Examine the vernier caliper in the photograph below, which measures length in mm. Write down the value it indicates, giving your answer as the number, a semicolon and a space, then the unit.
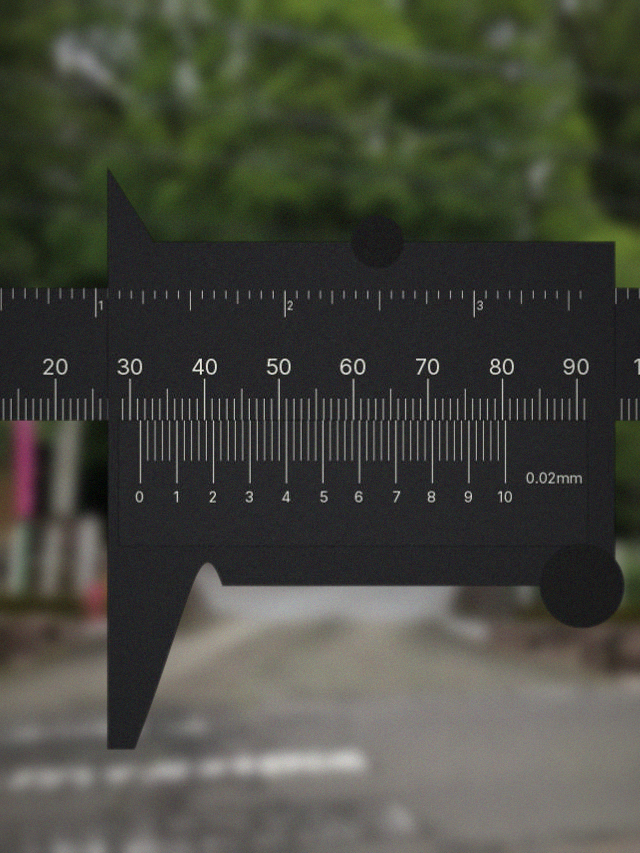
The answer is 31.4; mm
